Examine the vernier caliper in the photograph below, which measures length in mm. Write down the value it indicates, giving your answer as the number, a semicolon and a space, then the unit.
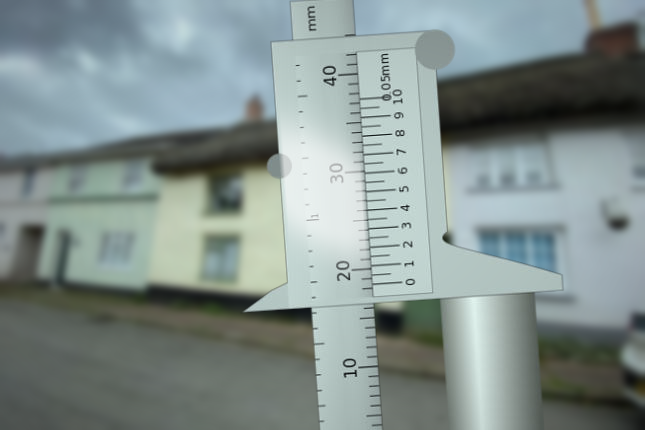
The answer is 18.4; mm
